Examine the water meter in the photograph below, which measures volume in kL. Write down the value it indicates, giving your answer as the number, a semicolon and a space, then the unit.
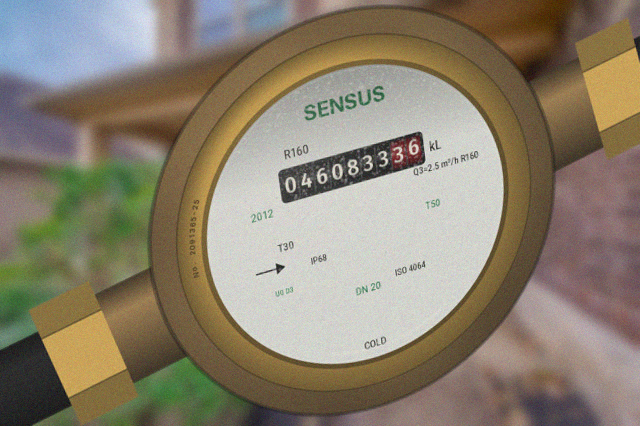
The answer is 460833.36; kL
